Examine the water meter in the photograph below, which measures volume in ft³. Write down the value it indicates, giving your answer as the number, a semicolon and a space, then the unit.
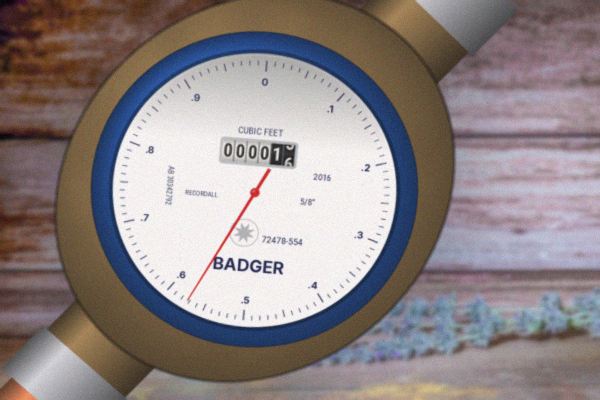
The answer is 15.57; ft³
